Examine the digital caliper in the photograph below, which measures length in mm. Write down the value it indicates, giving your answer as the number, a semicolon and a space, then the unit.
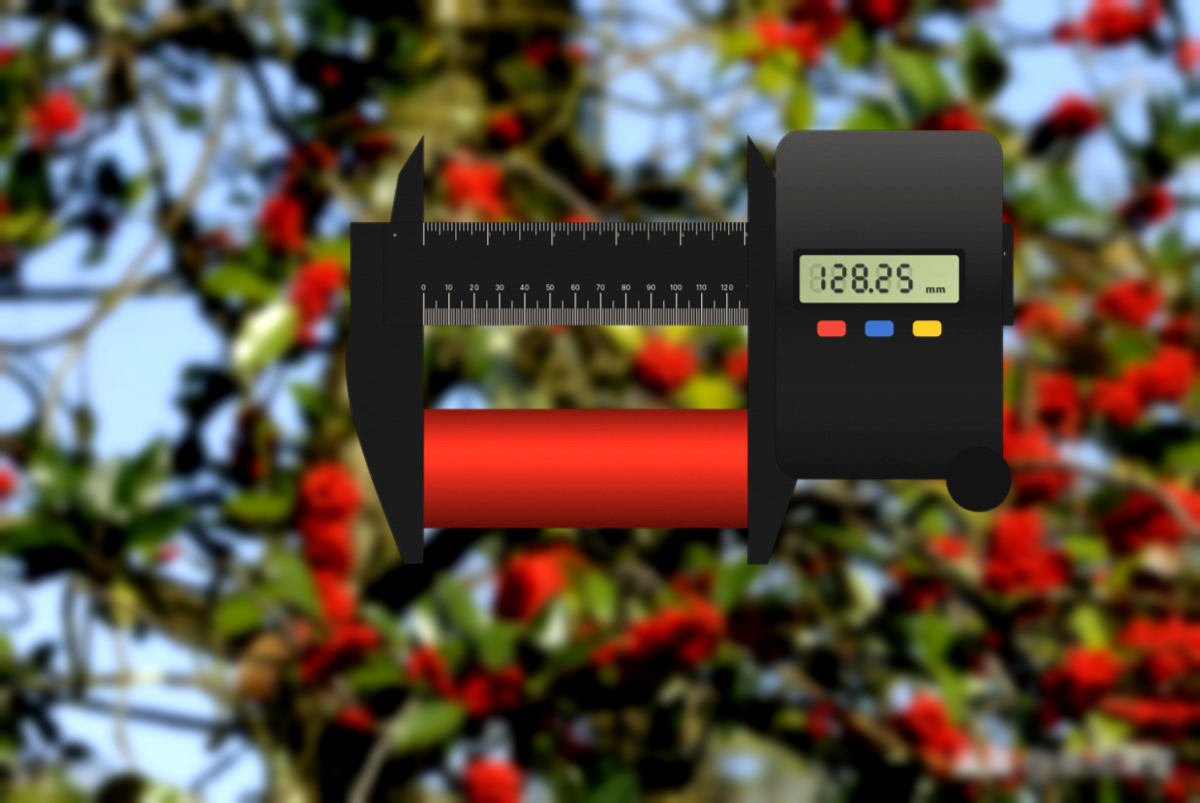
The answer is 128.25; mm
